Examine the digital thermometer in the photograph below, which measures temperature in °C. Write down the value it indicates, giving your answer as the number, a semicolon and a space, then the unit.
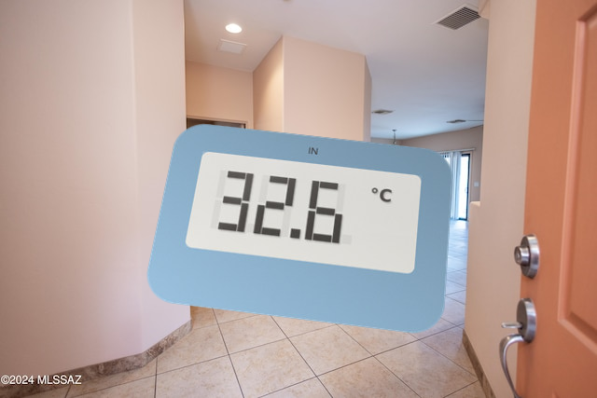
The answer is 32.6; °C
